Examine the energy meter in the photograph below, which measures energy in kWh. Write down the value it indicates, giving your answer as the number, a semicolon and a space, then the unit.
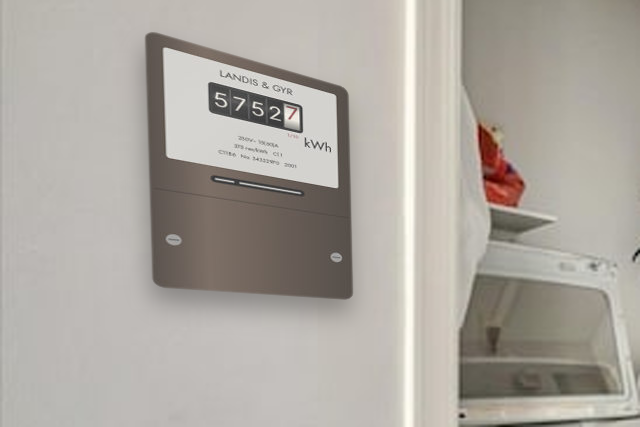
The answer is 5752.7; kWh
